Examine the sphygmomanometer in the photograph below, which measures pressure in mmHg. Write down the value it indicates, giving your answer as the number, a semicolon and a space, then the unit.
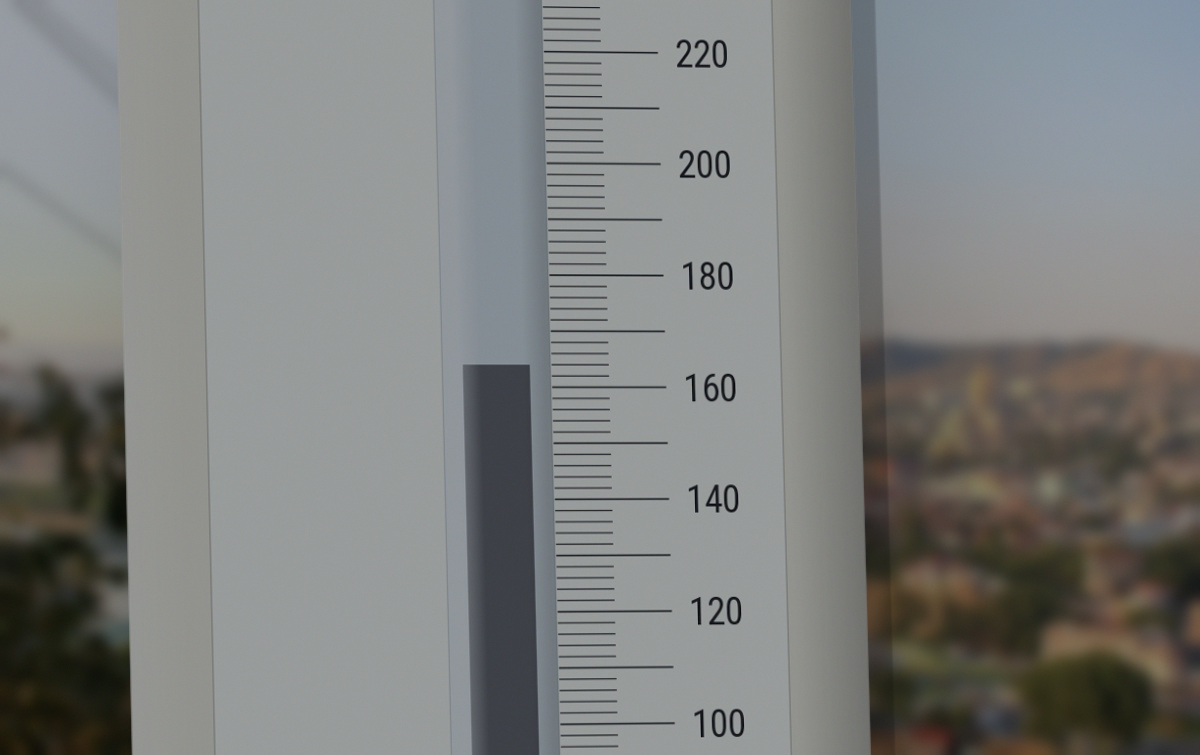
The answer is 164; mmHg
